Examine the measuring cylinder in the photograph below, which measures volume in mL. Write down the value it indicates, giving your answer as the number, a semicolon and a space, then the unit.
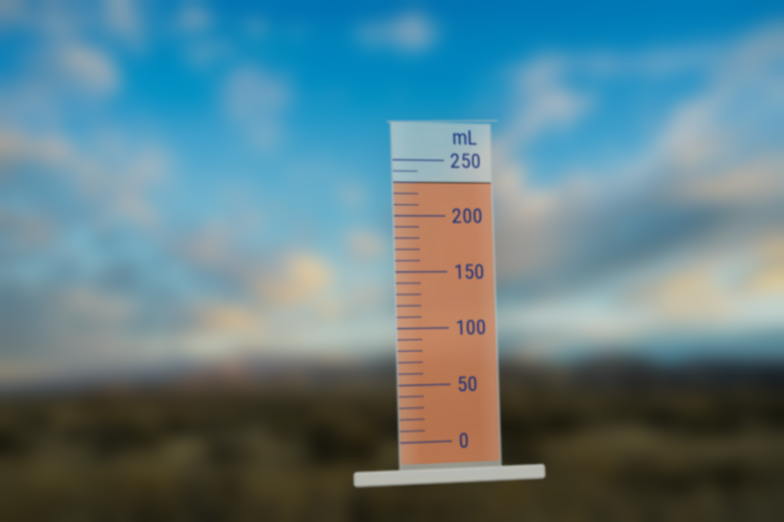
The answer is 230; mL
